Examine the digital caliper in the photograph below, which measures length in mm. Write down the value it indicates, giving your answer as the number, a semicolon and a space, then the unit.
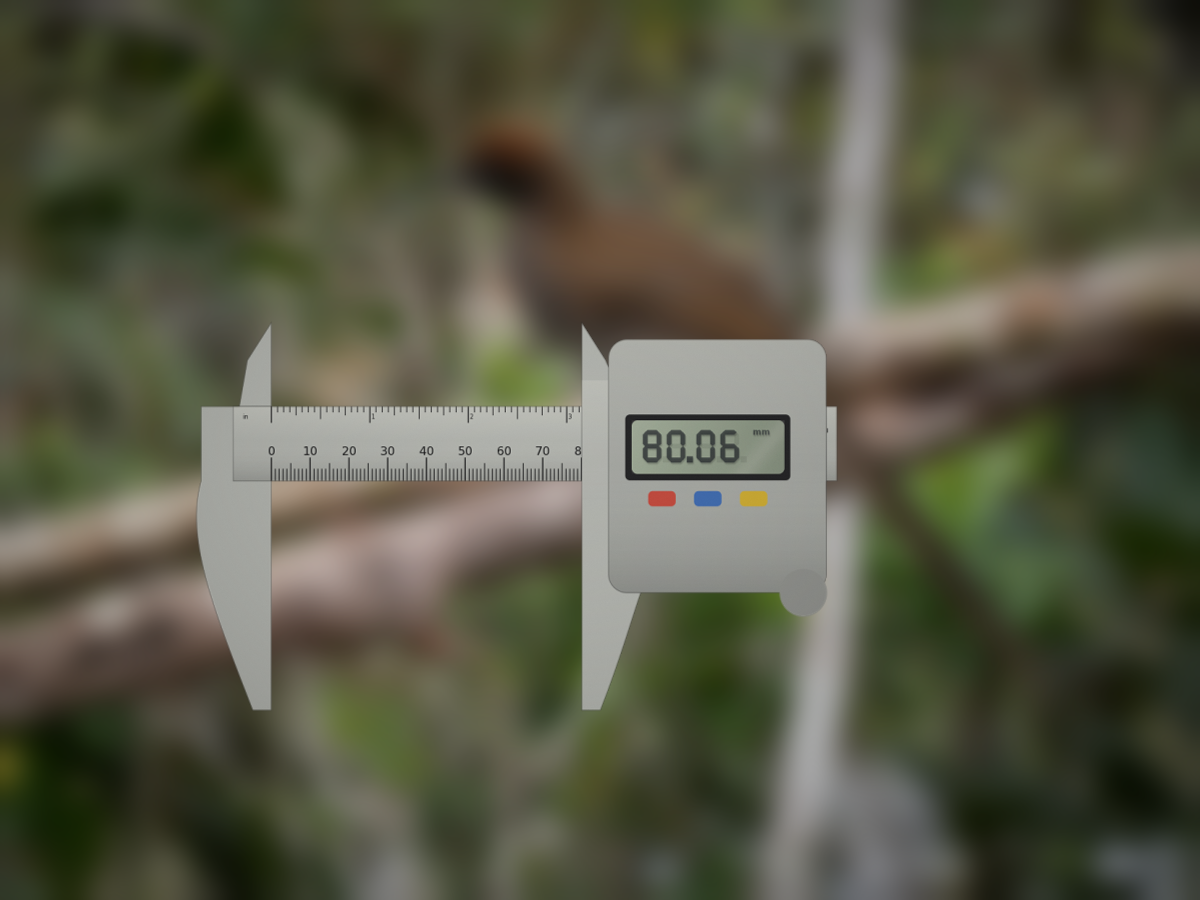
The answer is 80.06; mm
